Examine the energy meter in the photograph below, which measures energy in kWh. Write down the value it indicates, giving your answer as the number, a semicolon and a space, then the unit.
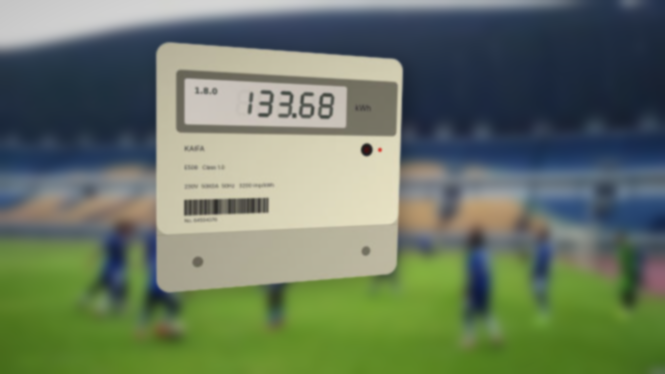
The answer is 133.68; kWh
